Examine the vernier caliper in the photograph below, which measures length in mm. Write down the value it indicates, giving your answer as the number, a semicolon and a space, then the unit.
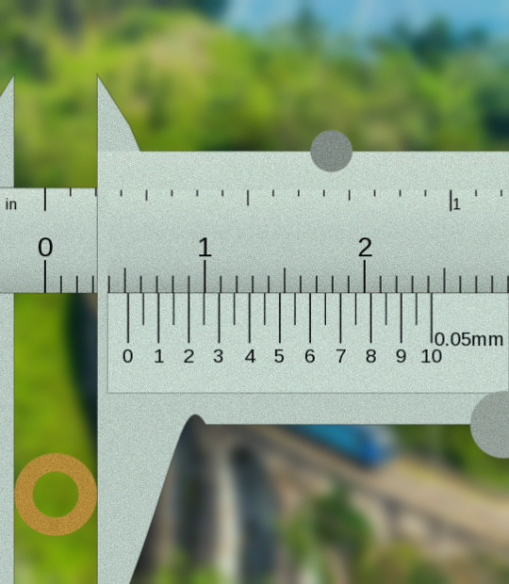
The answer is 5.2; mm
